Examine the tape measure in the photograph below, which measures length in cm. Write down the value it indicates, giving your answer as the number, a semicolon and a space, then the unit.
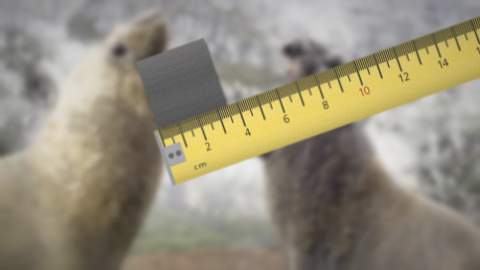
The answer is 3.5; cm
